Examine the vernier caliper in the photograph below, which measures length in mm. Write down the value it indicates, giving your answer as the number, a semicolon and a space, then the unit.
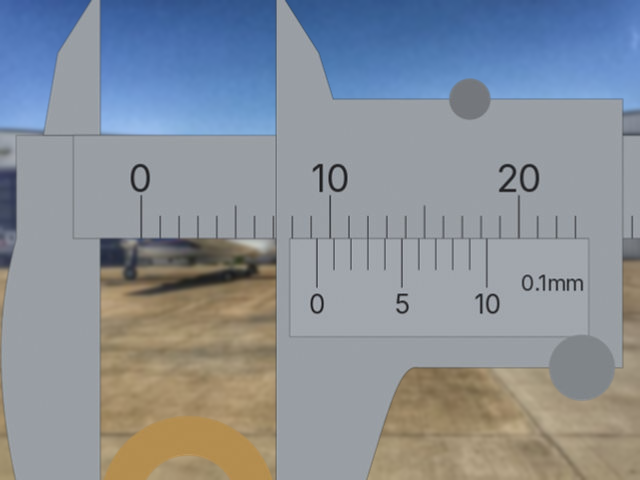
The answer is 9.3; mm
